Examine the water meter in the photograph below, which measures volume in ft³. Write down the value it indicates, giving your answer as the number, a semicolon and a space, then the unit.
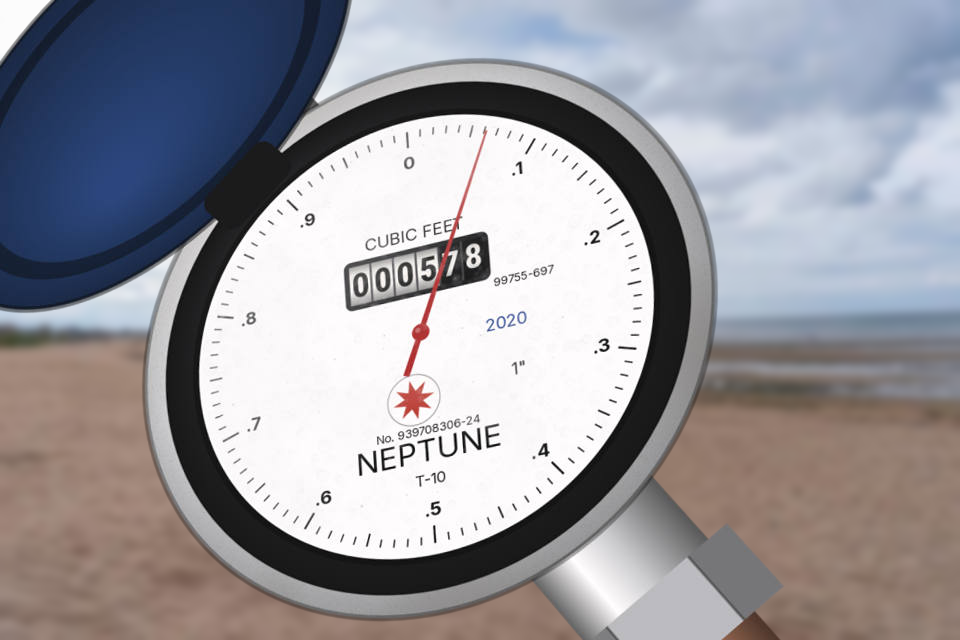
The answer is 578.06; ft³
